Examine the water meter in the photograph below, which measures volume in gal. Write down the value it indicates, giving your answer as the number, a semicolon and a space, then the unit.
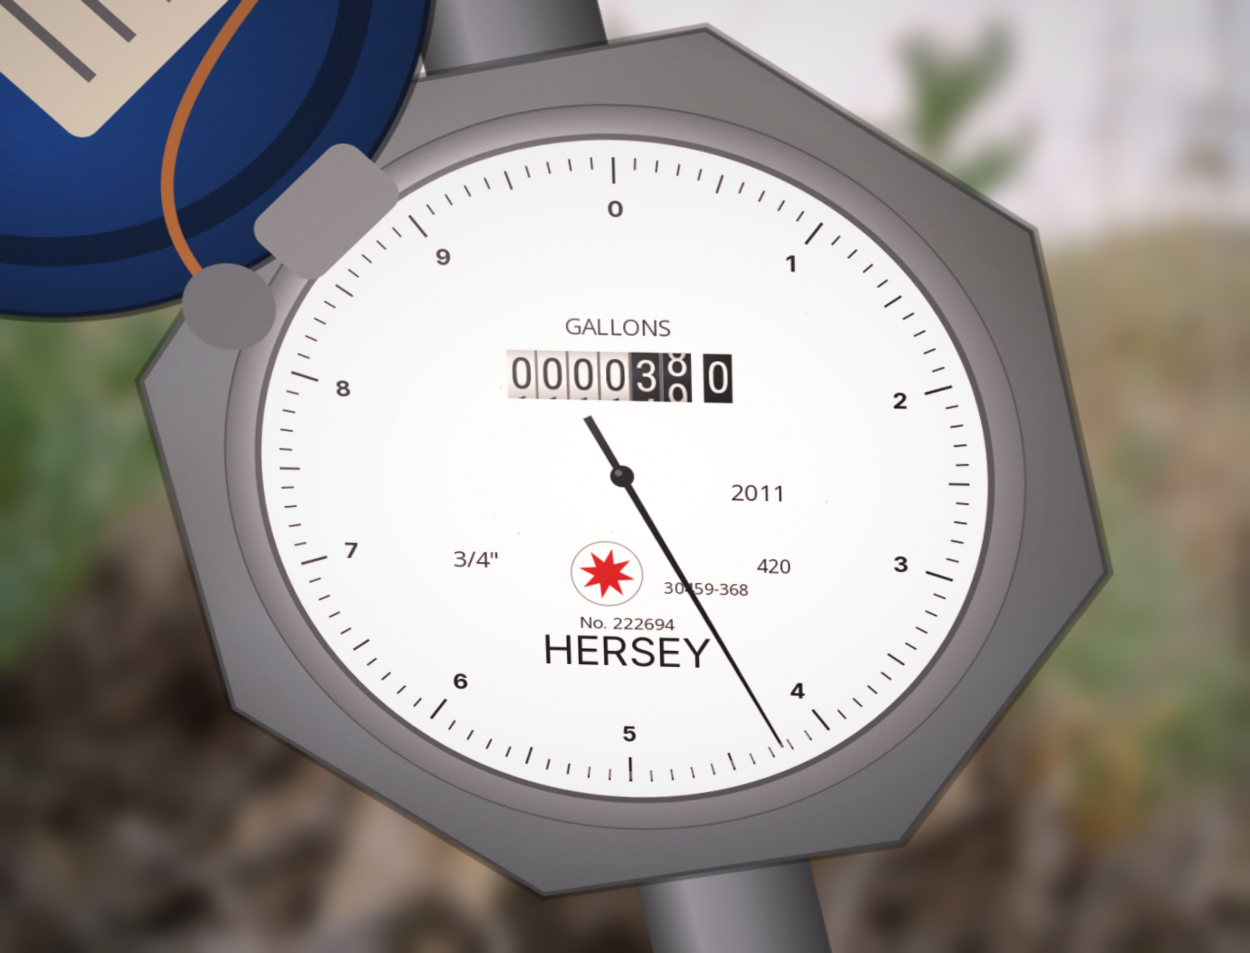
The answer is 384.2; gal
